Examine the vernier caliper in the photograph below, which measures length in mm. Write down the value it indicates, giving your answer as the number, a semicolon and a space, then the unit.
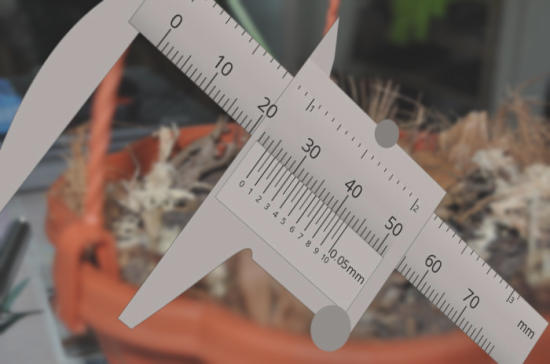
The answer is 24.0; mm
